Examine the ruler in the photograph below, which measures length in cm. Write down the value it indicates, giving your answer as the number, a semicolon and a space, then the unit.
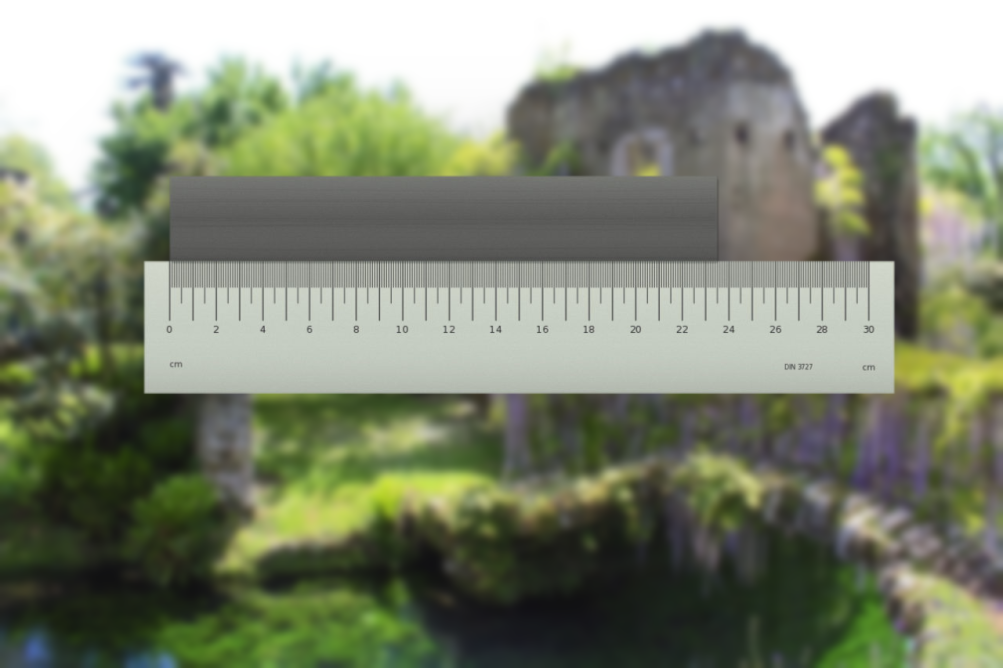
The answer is 23.5; cm
